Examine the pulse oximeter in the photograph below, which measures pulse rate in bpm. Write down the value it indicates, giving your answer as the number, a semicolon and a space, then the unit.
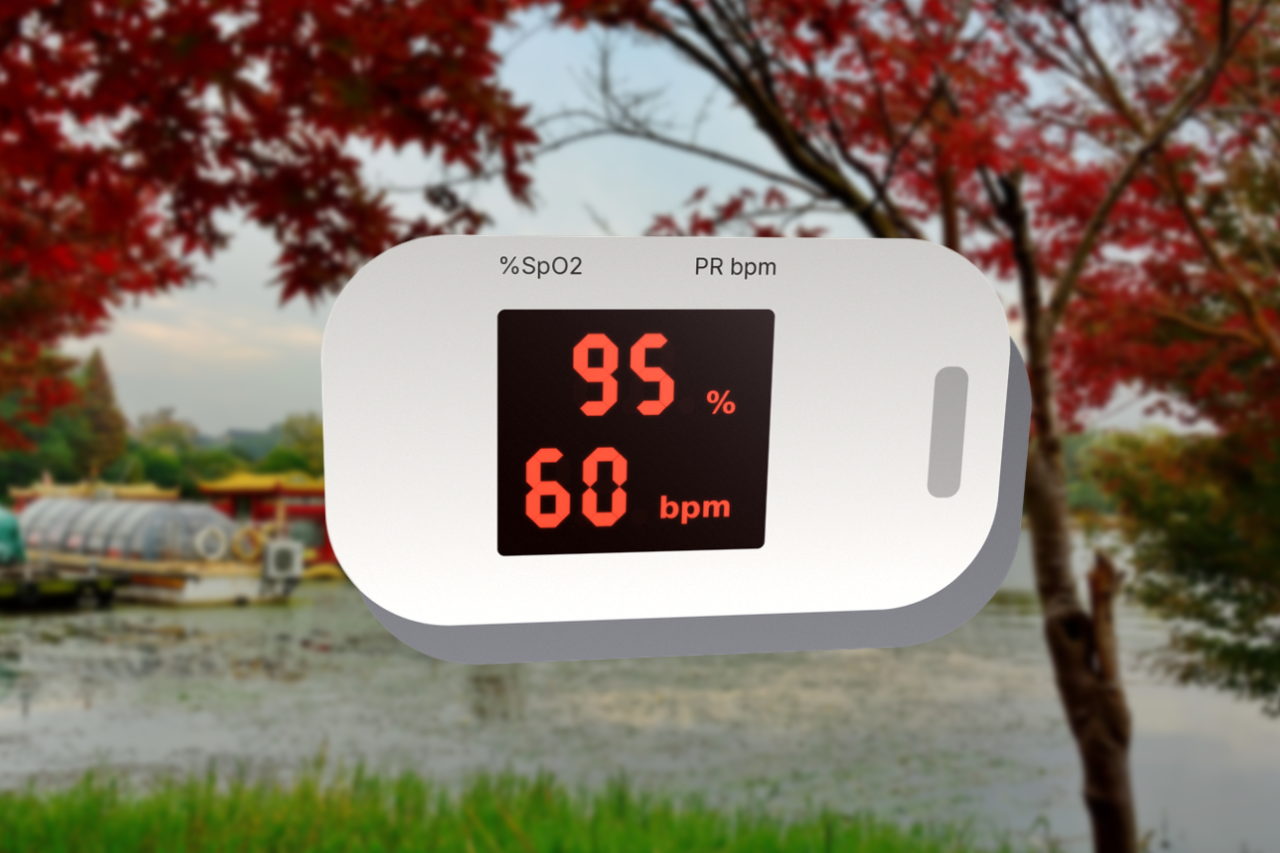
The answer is 60; bpm
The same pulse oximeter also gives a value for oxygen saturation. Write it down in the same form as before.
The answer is 95; %
